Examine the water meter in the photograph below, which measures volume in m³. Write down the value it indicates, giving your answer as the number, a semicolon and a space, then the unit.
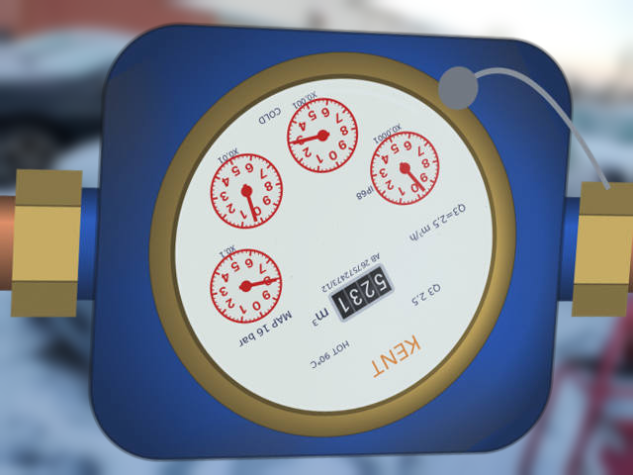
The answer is 5231.8029; m³
